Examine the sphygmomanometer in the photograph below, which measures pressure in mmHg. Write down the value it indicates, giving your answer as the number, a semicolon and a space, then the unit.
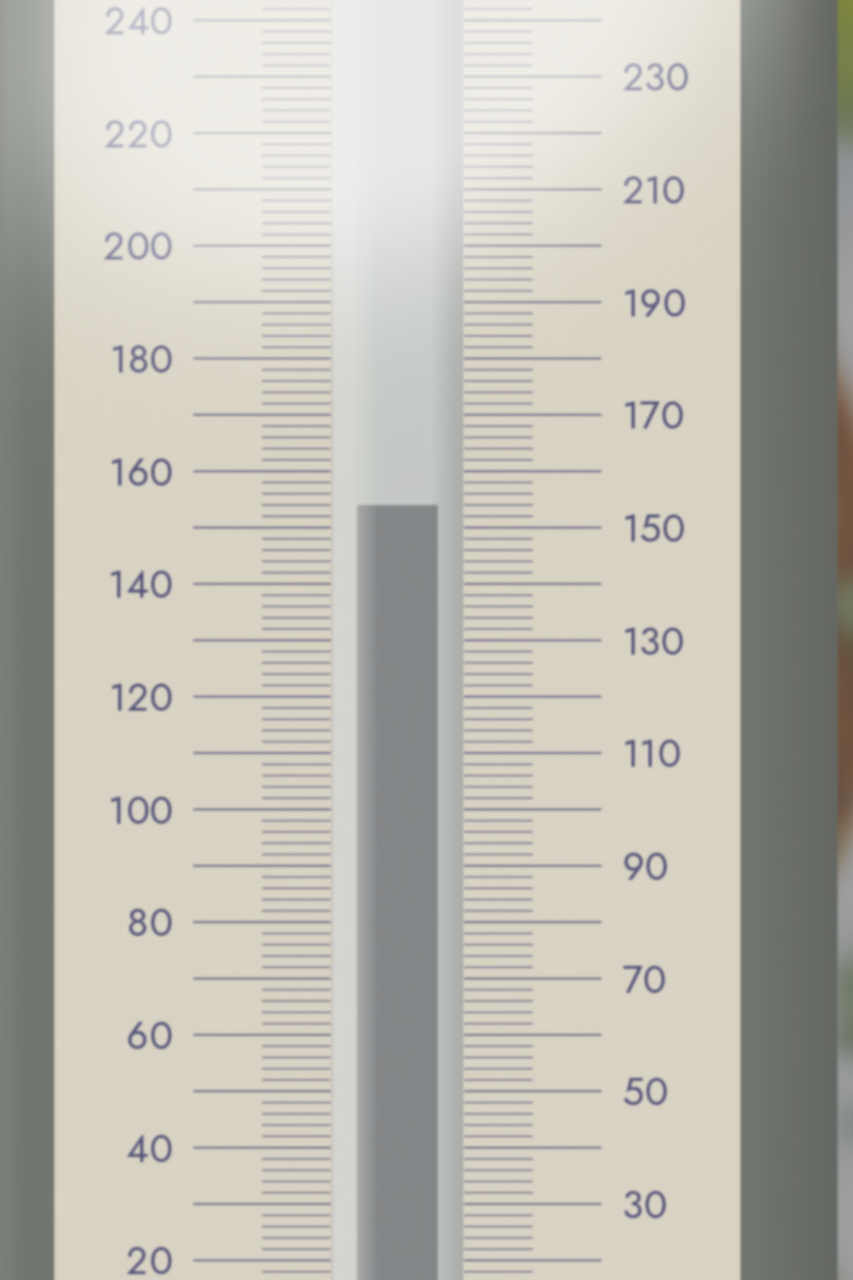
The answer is 154; mmHg
